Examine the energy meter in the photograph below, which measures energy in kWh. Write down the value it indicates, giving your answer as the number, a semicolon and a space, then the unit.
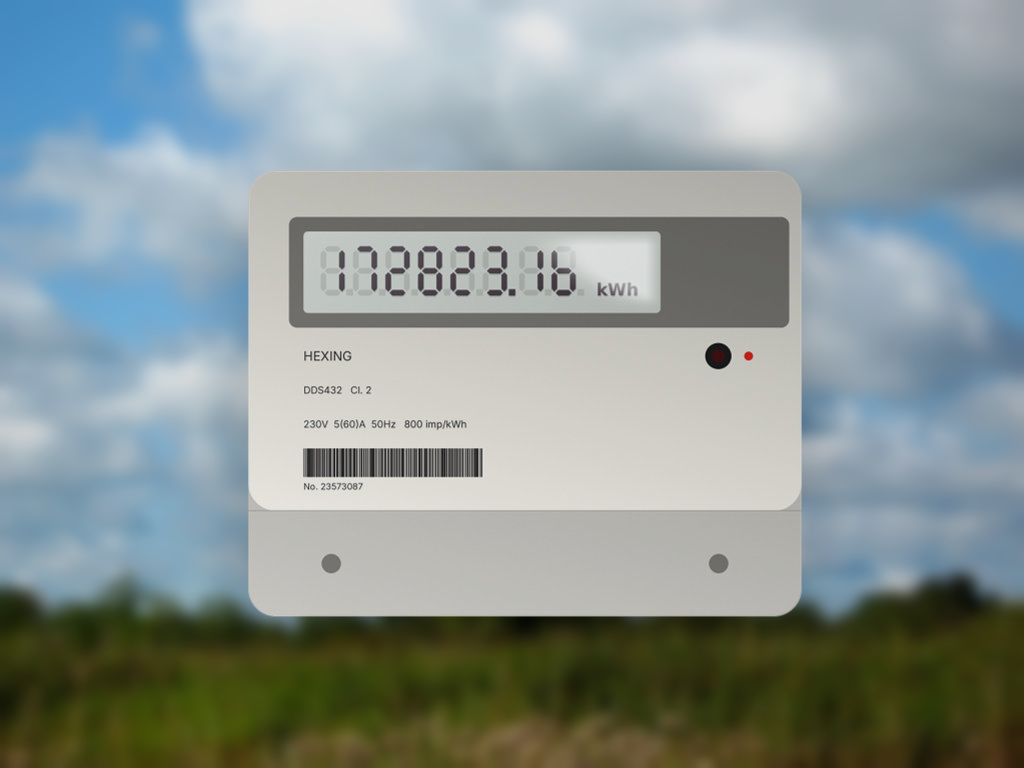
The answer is 172823.16; kWh
